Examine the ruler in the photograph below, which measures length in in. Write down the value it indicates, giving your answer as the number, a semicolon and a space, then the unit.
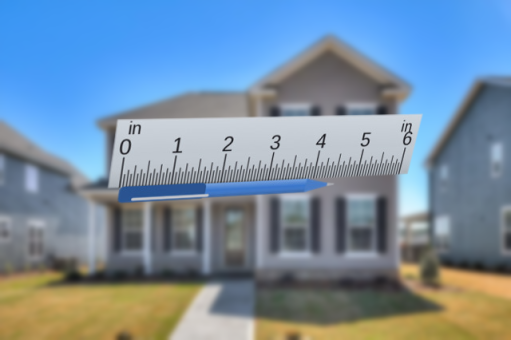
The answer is 4.5; in
